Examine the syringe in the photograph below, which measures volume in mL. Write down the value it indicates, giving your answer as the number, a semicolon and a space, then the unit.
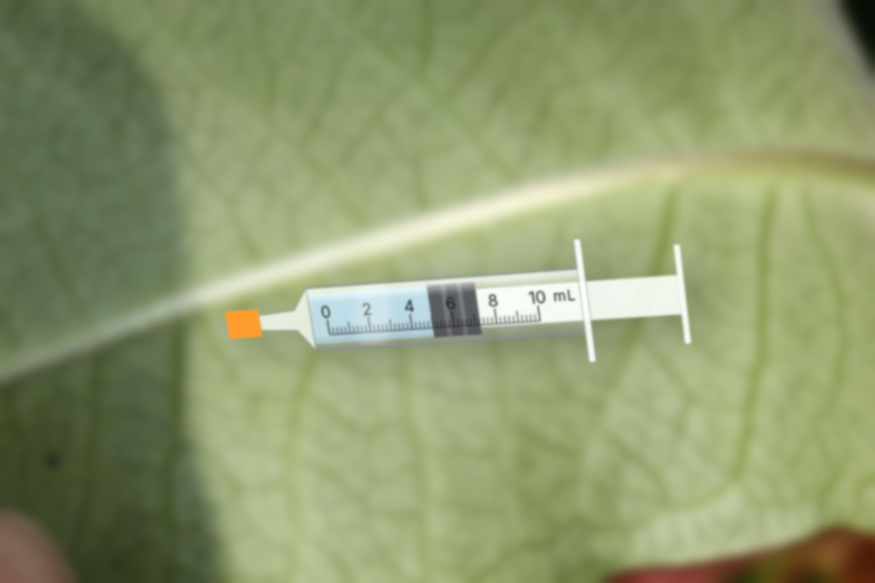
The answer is 5; mL
